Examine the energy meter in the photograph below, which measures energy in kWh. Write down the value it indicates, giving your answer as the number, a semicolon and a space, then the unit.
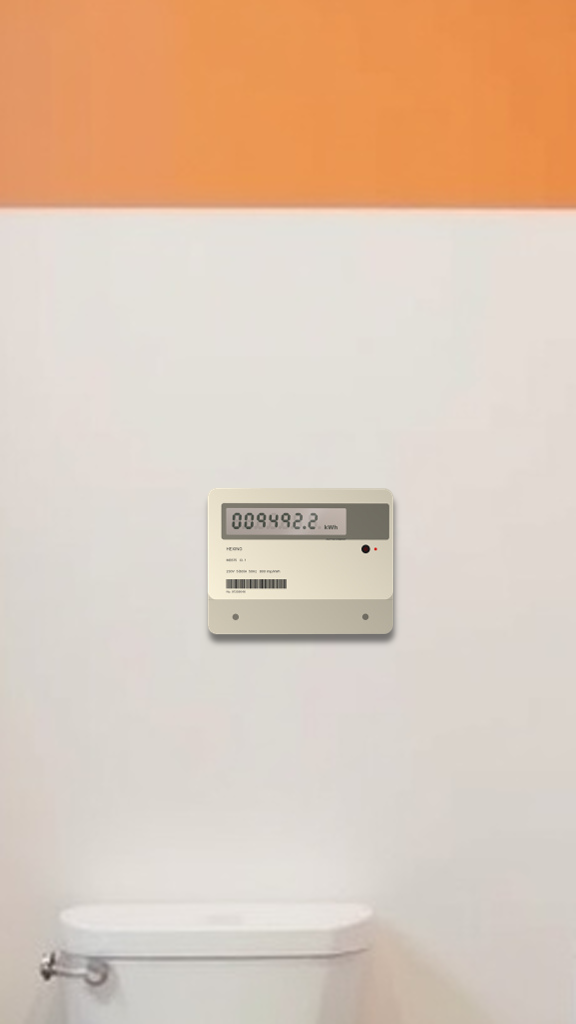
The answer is 9492.2; kWh
